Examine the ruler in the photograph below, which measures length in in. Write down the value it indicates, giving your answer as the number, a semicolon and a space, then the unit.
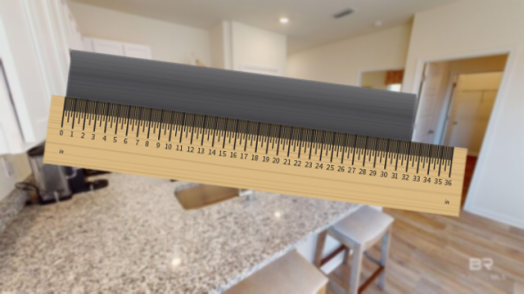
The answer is 32; in
